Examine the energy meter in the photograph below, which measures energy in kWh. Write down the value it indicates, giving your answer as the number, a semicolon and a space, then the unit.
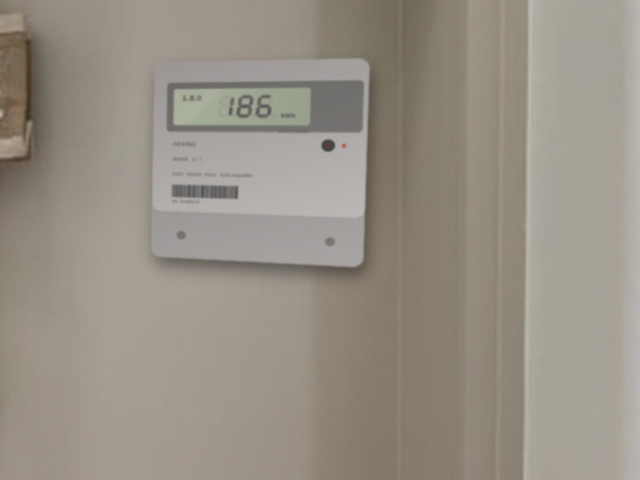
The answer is 186; kWh
